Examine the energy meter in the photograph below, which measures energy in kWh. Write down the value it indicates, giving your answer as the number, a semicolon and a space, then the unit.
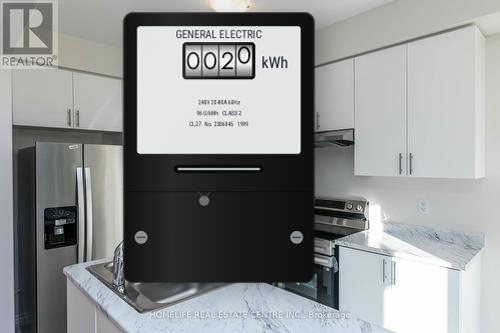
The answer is 20; kWh
